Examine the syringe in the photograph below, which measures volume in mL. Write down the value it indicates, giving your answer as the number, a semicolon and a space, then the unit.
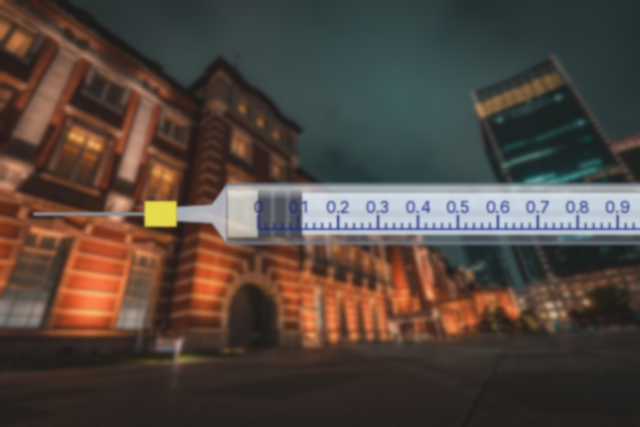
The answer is 0; mL
